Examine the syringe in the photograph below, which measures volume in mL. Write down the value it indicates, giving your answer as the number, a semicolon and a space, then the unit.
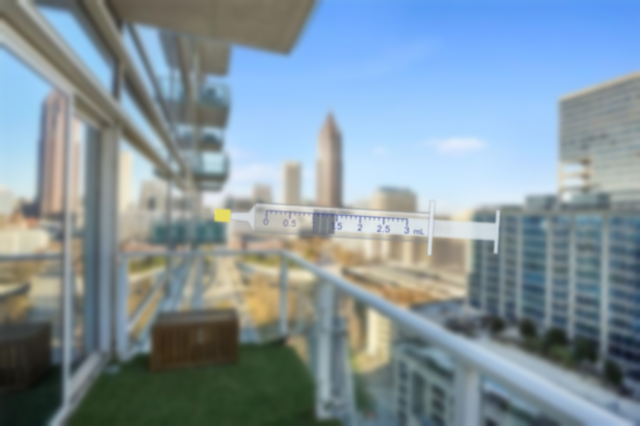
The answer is 1; mL
